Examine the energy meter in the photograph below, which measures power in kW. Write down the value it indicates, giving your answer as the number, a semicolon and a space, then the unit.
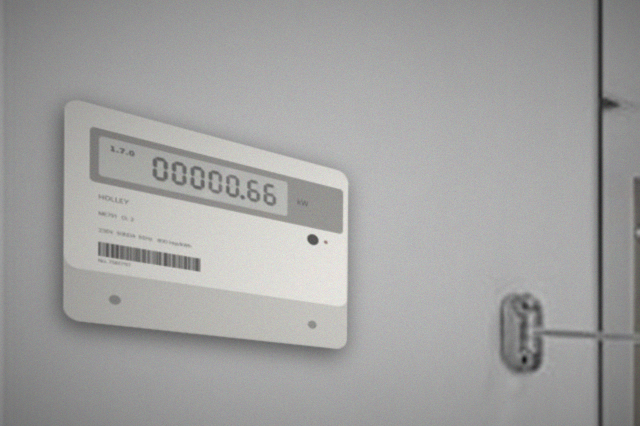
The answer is 0.66; kW
